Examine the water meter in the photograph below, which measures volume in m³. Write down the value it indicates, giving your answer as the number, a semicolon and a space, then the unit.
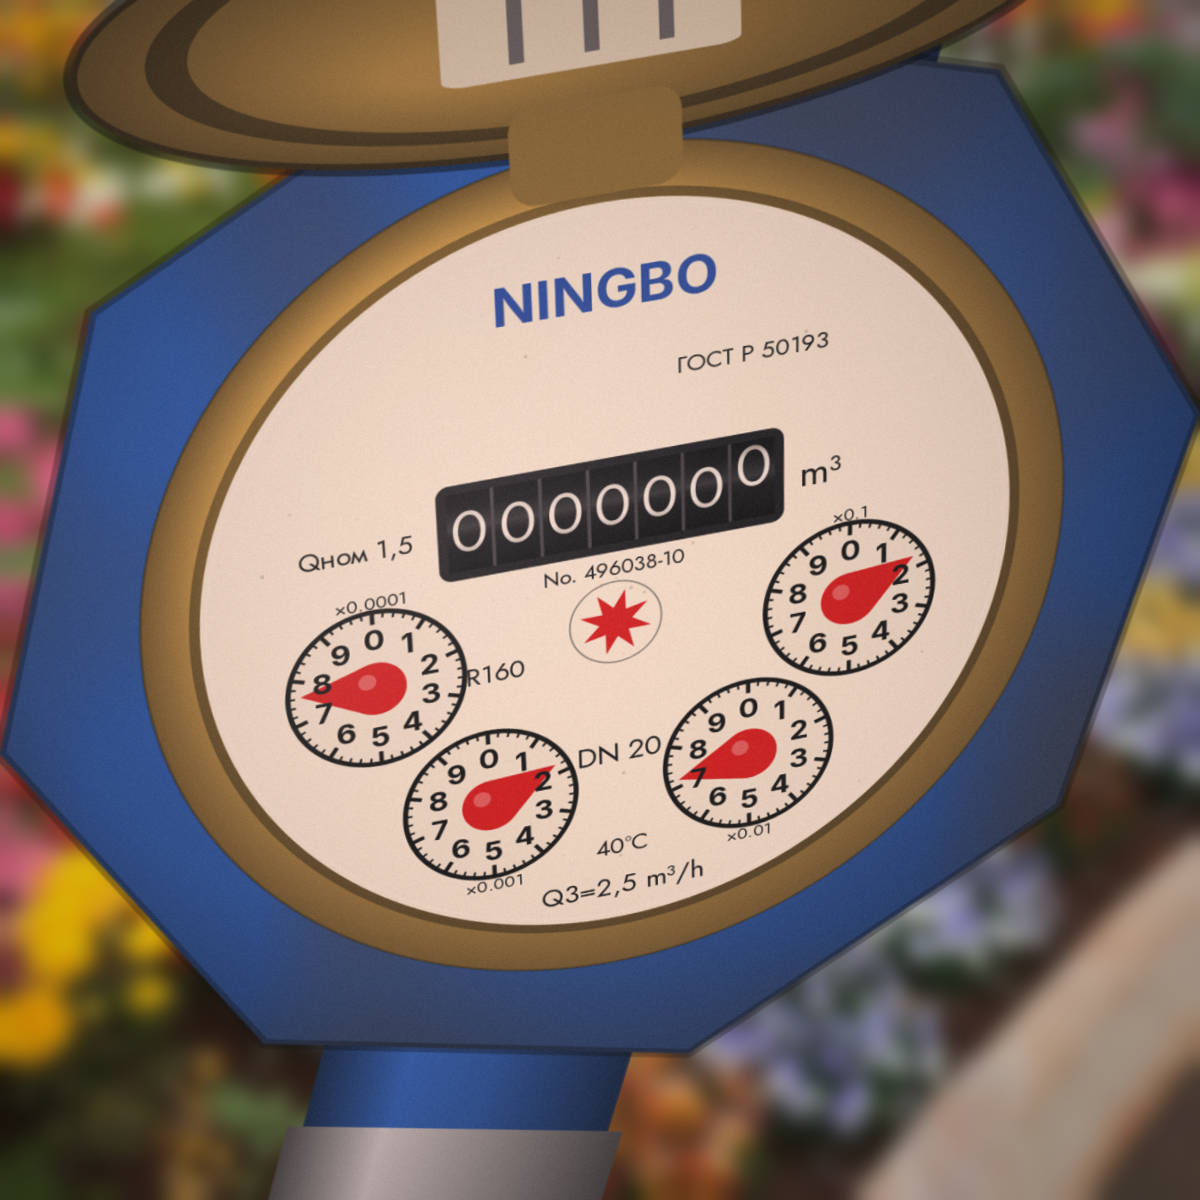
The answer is 0.1717; m³
